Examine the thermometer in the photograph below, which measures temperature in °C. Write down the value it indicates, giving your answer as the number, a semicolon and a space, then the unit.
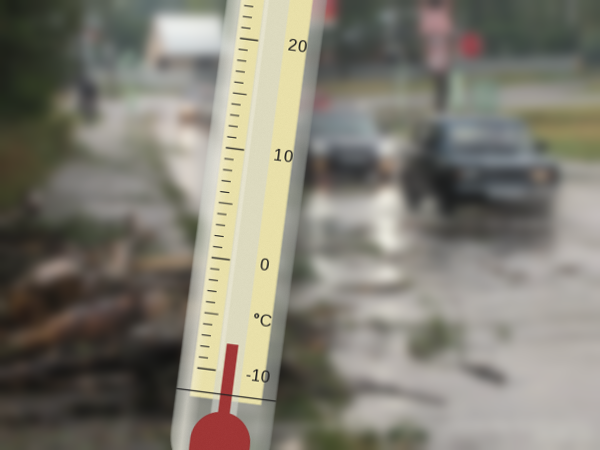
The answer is -7.5; °C
